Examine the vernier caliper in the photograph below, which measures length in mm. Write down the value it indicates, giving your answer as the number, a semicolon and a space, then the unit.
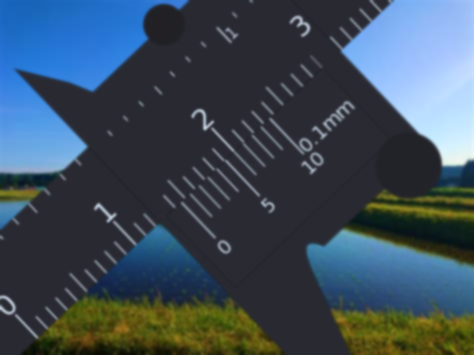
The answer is 14.6; mm
